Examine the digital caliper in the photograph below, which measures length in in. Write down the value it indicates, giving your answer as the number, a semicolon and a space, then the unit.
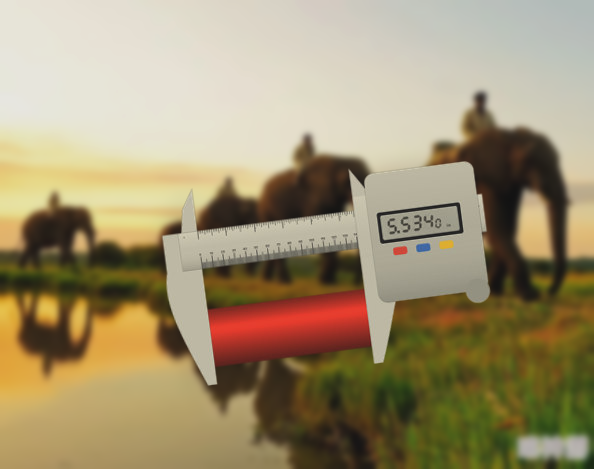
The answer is 5.5340; in
